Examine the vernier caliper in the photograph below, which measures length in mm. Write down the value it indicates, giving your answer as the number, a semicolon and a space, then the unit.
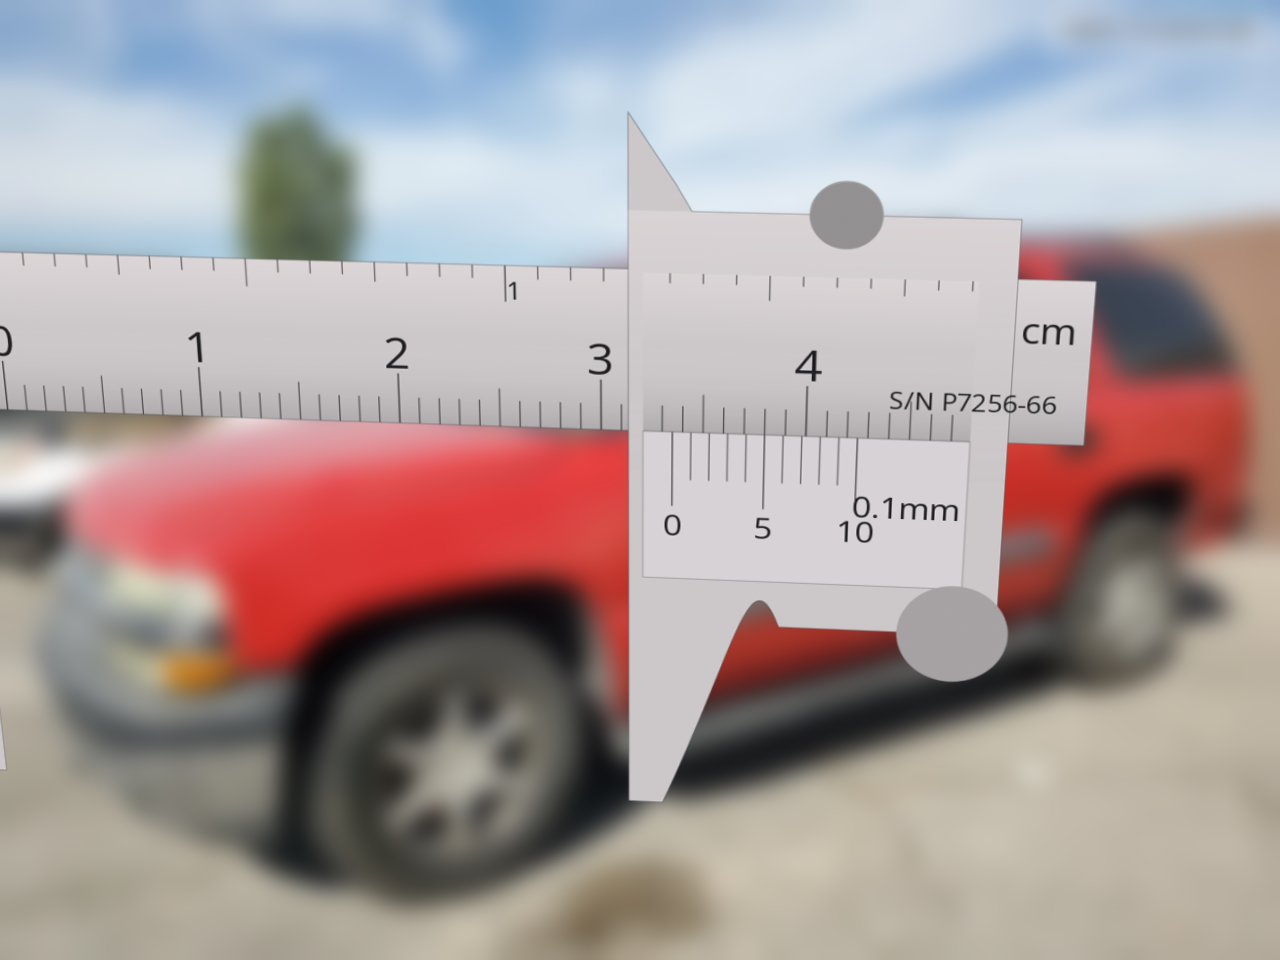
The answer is 33.5; mm
